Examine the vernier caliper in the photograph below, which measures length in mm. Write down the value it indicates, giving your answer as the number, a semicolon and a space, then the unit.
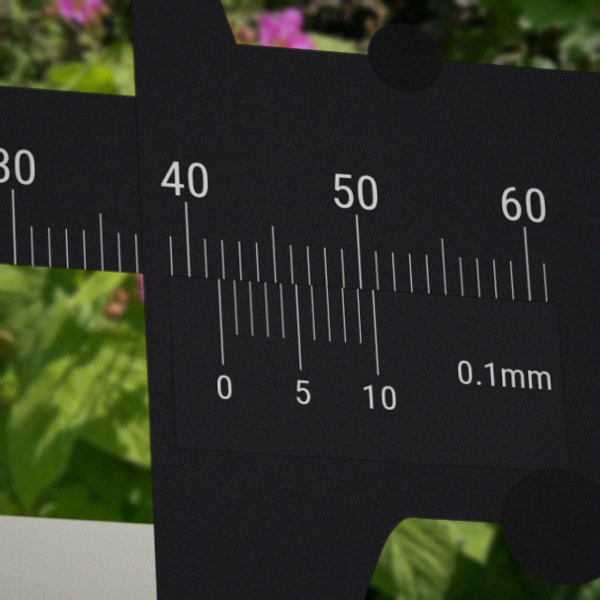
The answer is 41.7; mm
